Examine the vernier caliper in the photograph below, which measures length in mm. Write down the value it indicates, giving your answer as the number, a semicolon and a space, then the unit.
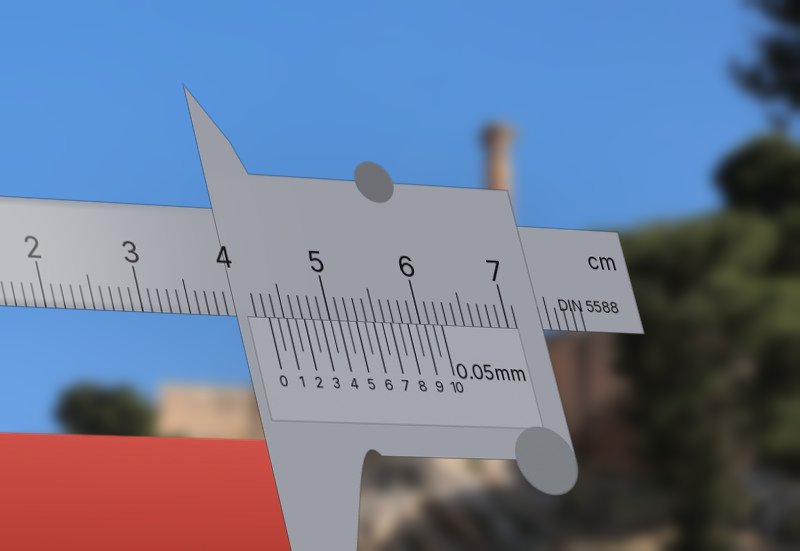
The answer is 43.4; mm
